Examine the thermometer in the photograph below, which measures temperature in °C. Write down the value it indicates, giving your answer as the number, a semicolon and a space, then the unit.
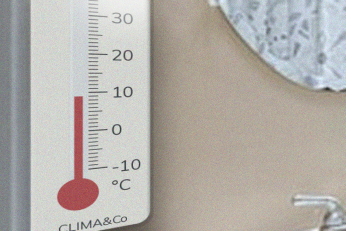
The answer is 9; °C
